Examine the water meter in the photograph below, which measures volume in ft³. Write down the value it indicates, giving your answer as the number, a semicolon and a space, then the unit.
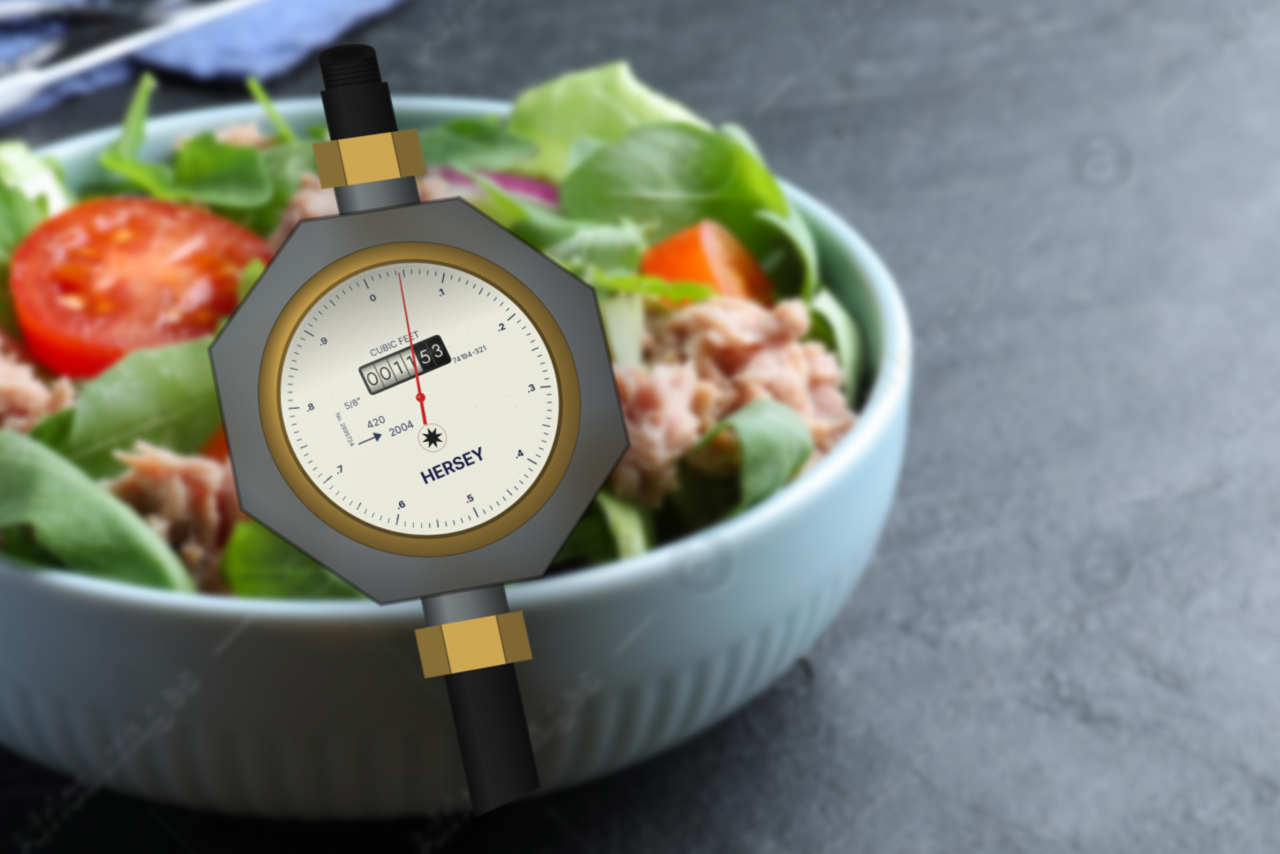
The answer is 1153.04; ft³
